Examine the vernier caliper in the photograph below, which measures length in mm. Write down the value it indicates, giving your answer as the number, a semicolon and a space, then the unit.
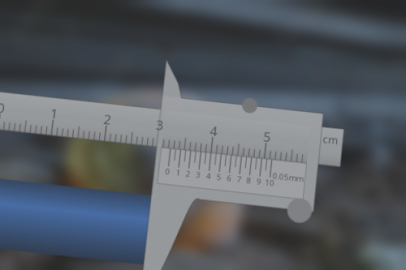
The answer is 32.4; mm
